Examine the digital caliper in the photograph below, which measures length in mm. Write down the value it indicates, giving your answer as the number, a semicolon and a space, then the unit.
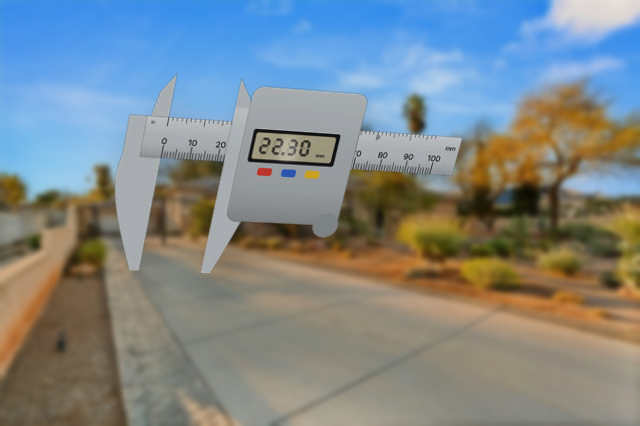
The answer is 22.30; mm
